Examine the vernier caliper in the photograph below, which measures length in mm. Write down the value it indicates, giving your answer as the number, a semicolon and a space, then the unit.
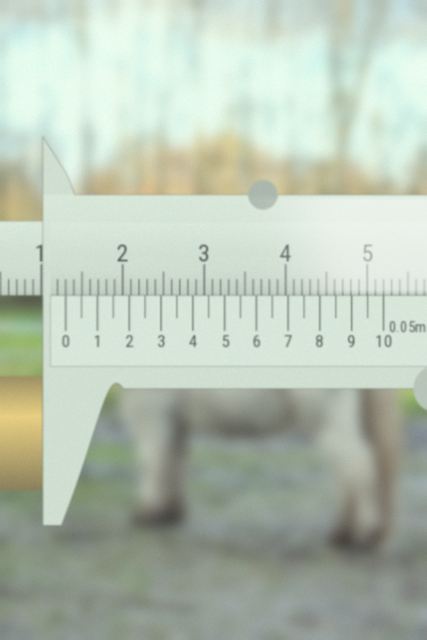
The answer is 13.0; mm
